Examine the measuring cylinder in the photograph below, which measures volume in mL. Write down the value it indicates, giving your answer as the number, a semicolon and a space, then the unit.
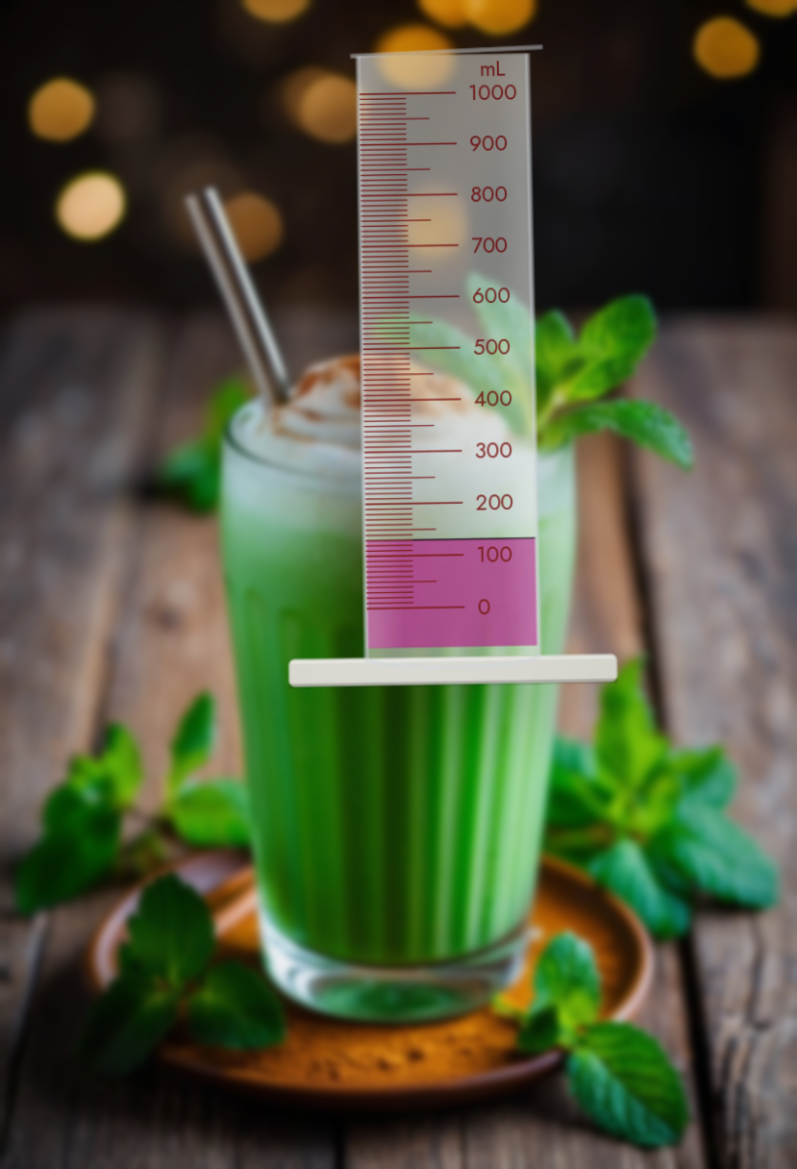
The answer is 130; mL
